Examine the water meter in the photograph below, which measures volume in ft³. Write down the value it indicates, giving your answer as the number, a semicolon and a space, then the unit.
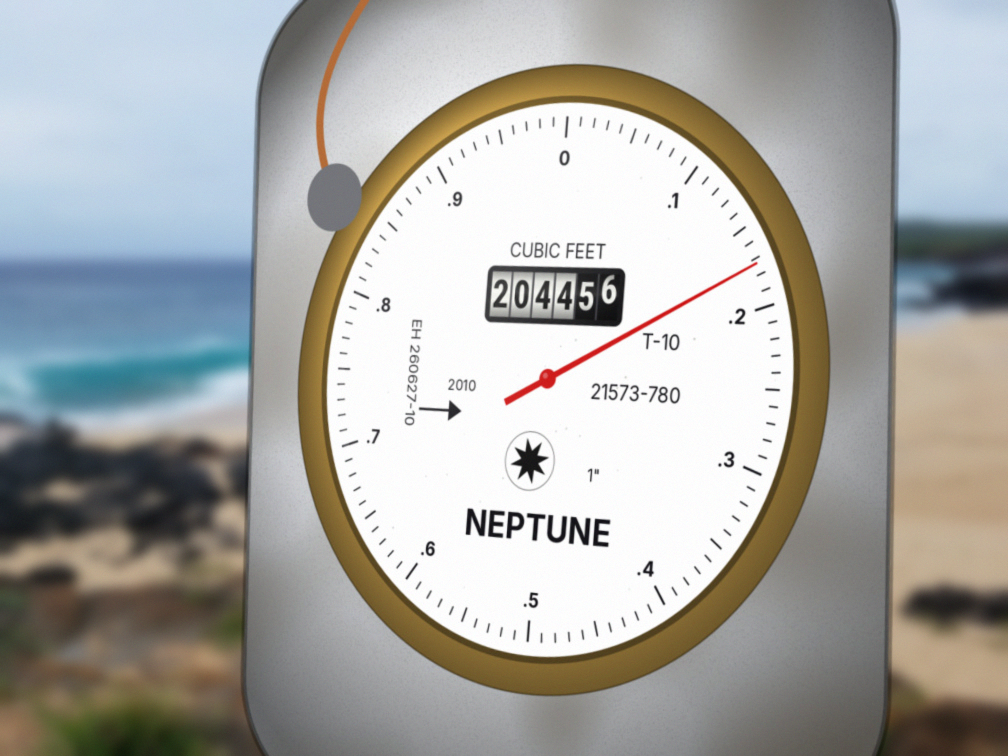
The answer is 204456.17; ft³
